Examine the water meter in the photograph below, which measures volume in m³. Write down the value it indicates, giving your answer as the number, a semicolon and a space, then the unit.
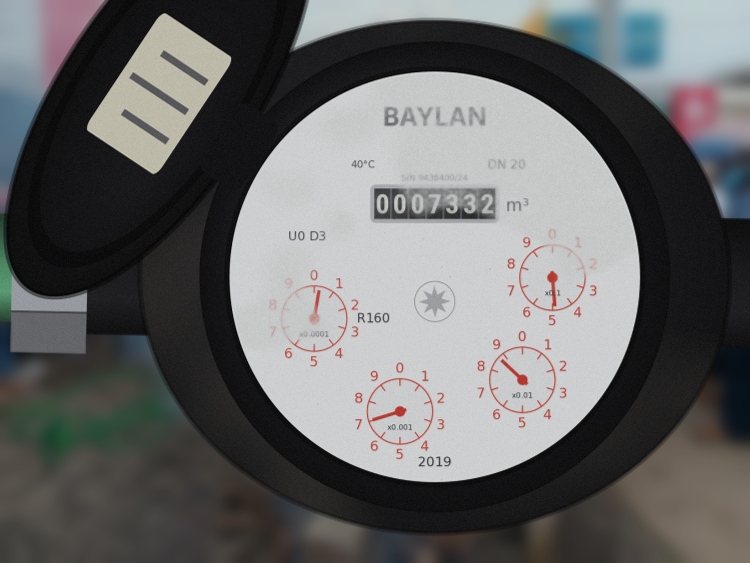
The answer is 7332.4870; m³
